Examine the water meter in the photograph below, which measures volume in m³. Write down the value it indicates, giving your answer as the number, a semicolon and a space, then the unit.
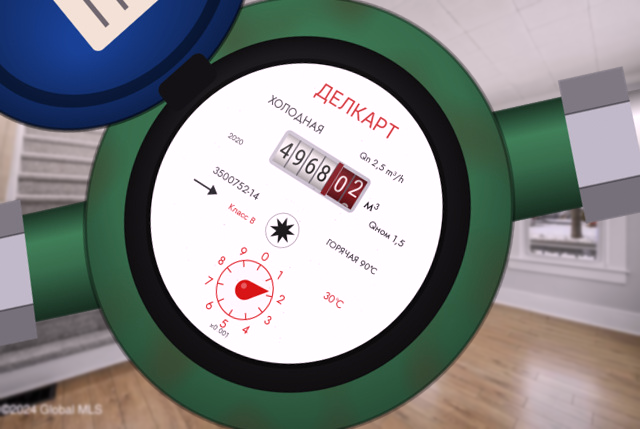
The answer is 4968.021; m³
